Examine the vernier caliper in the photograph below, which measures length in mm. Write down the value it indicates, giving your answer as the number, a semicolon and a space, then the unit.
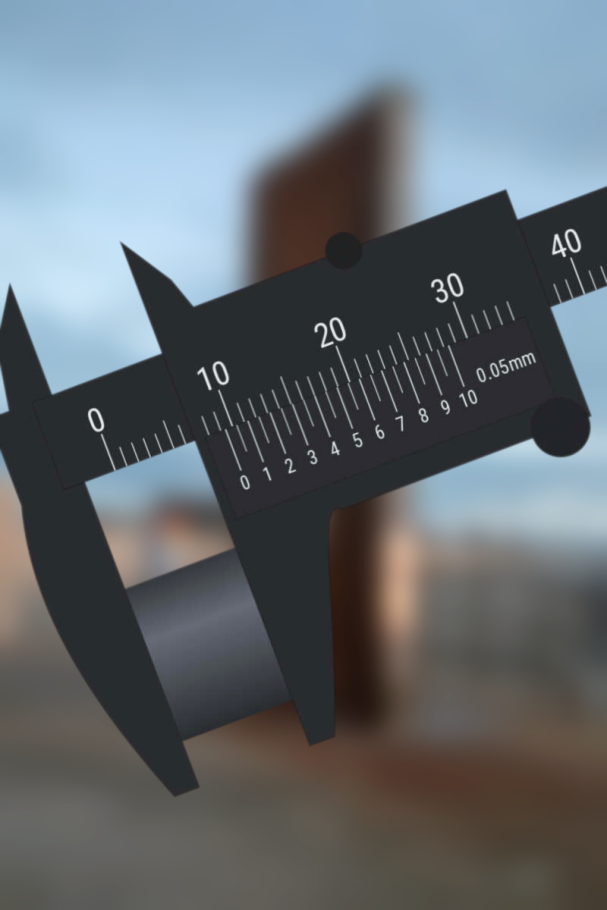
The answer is 9.4; mm
